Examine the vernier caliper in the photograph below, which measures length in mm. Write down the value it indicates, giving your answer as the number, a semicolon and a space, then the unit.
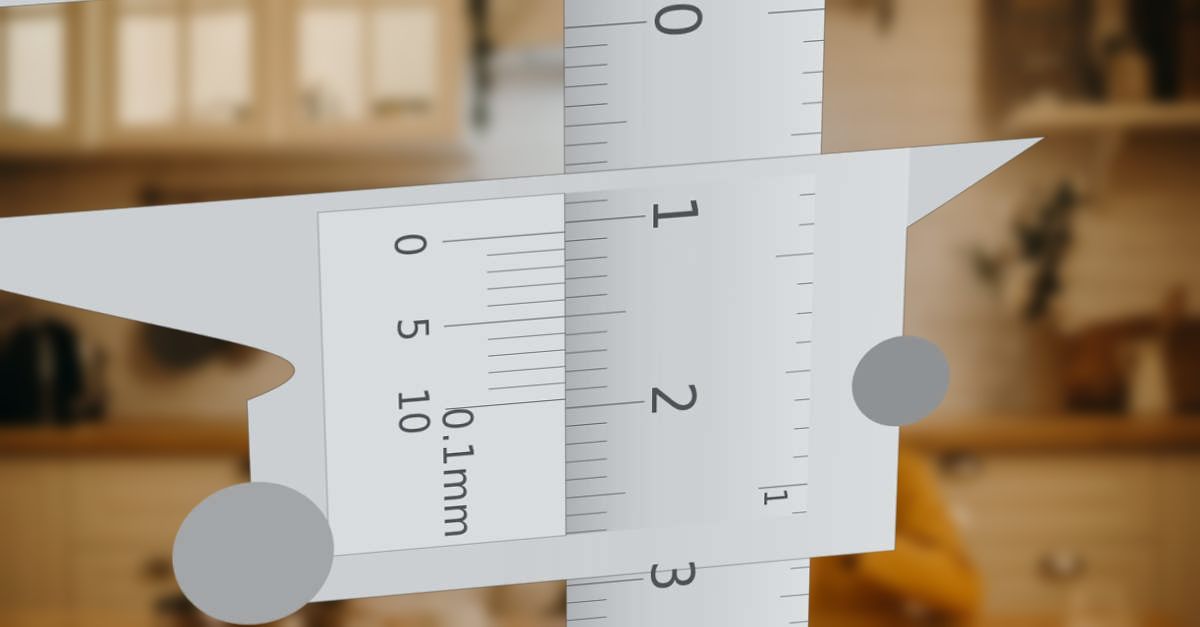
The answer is 10.5; mm
